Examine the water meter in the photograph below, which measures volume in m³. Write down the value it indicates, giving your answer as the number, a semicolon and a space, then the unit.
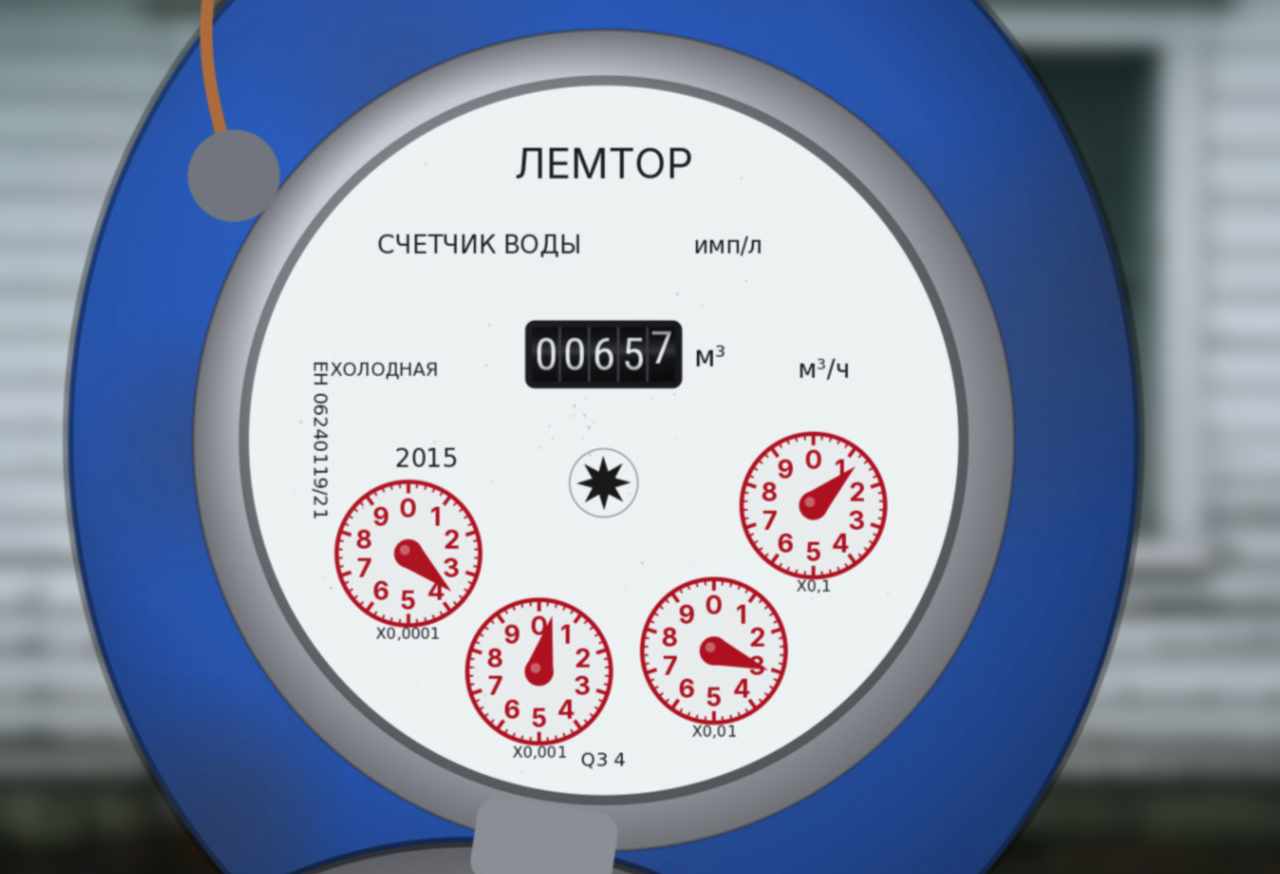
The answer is 657.1303; m³
